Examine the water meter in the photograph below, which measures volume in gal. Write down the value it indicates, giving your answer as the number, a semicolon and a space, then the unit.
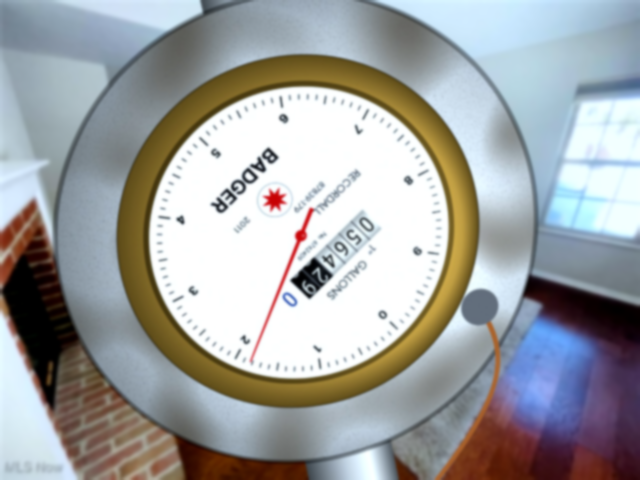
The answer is 564291.8; gal
